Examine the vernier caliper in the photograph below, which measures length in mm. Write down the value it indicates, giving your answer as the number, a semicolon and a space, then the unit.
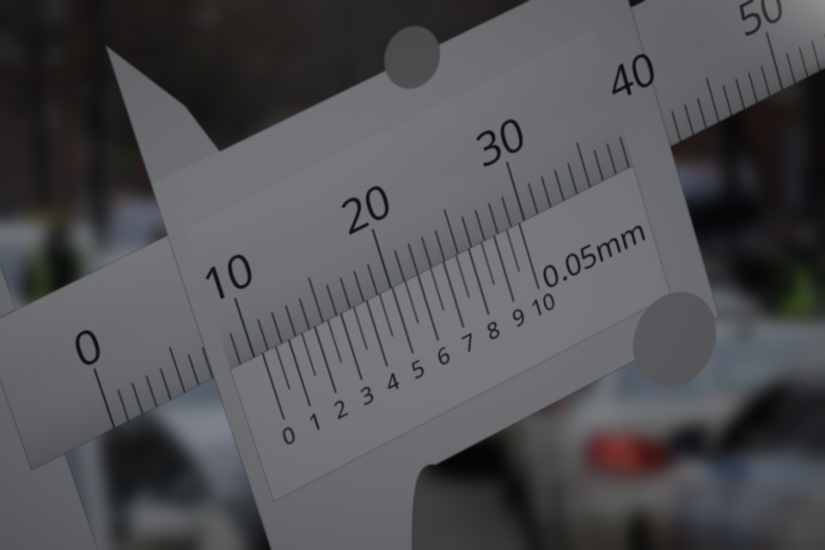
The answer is 10.6; mm
